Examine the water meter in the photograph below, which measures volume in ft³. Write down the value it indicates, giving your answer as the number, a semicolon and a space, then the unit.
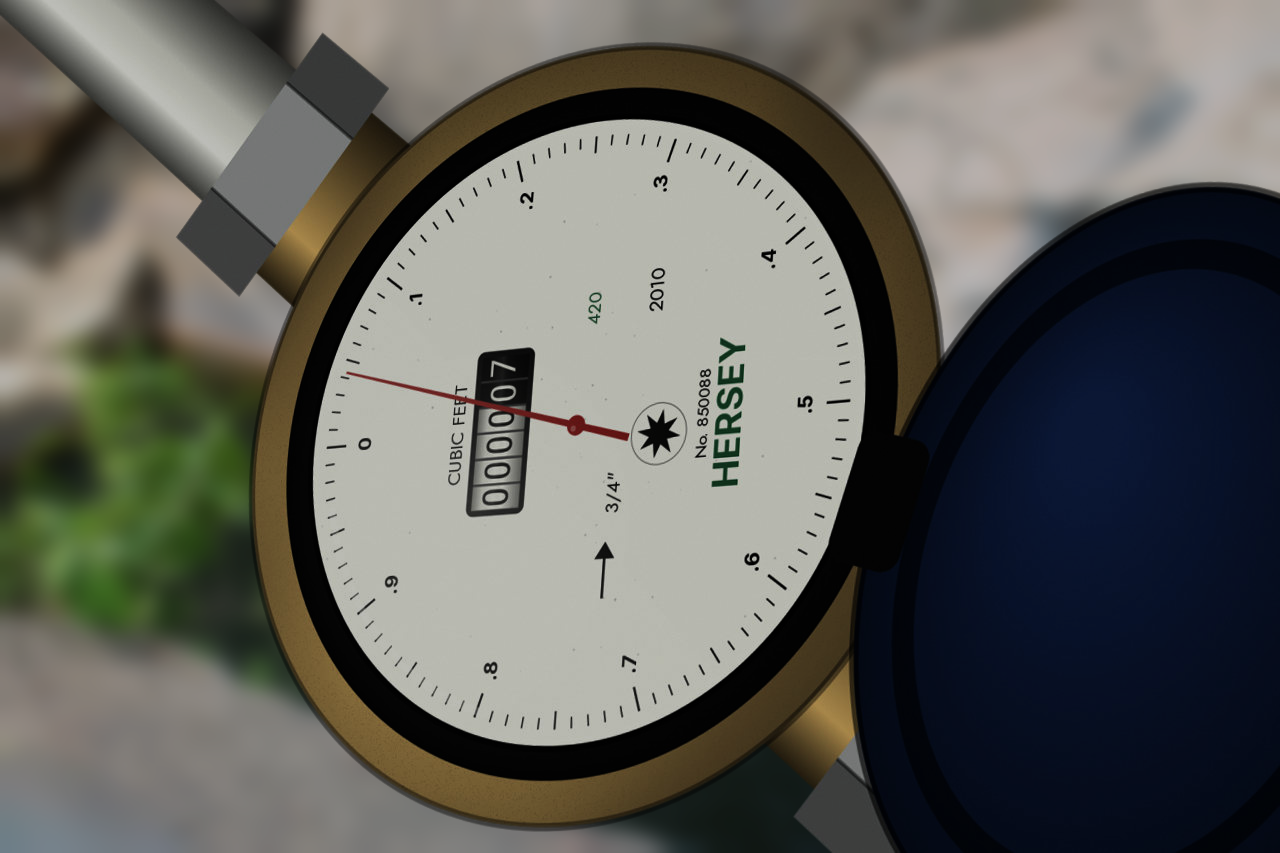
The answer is 7.04; ft³
